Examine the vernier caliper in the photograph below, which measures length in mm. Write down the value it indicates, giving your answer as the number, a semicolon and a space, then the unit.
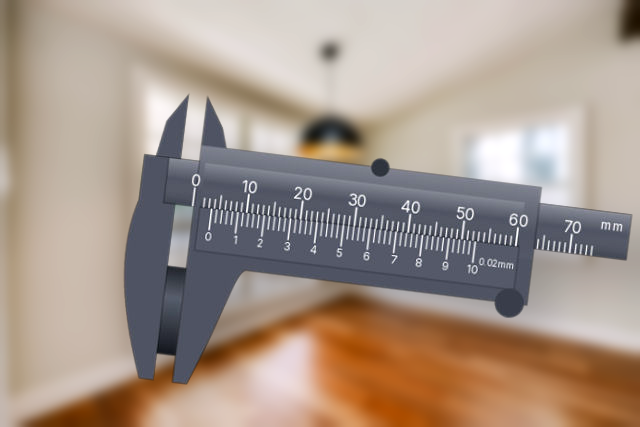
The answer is 3.5; mm
